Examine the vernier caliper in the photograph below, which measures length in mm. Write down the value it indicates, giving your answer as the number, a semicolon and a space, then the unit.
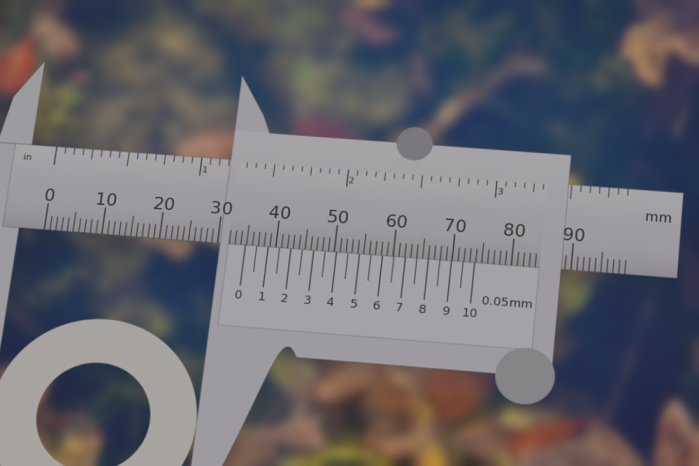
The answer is 34.8; mm
